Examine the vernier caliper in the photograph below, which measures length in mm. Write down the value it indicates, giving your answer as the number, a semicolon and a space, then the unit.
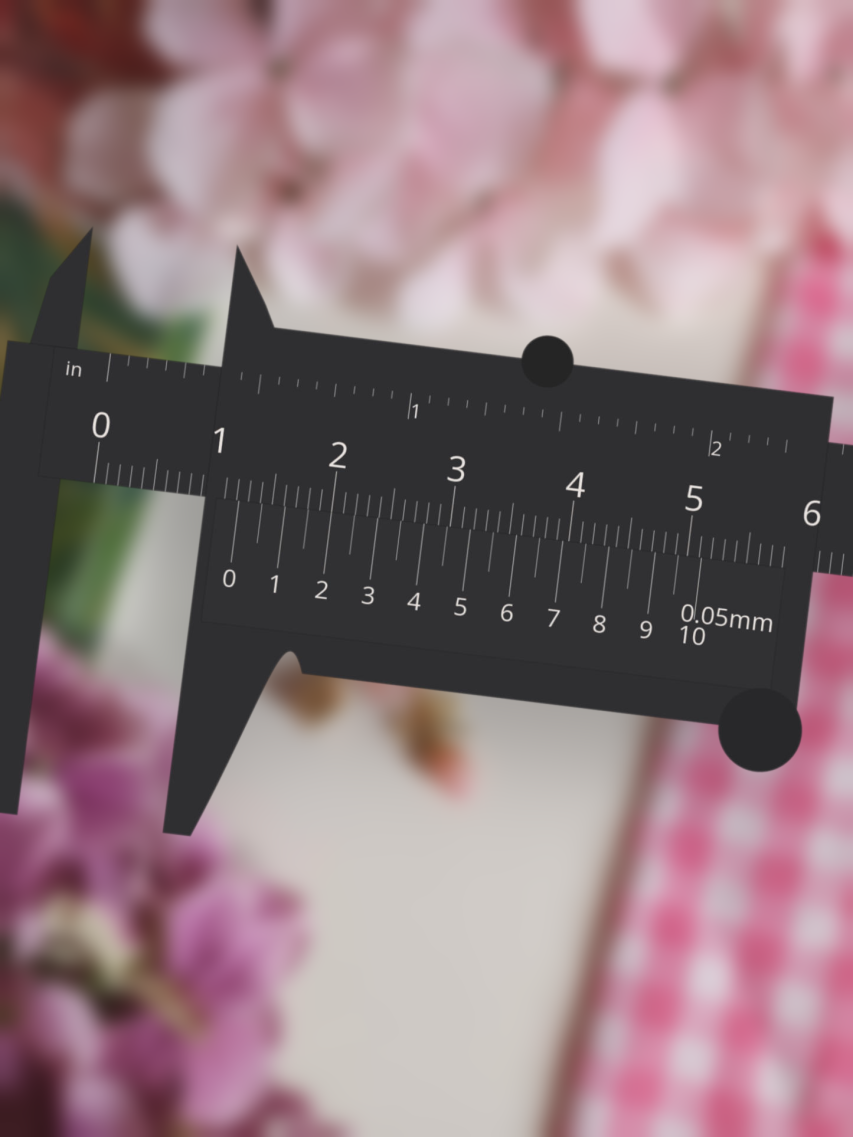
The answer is 12.2; mm
